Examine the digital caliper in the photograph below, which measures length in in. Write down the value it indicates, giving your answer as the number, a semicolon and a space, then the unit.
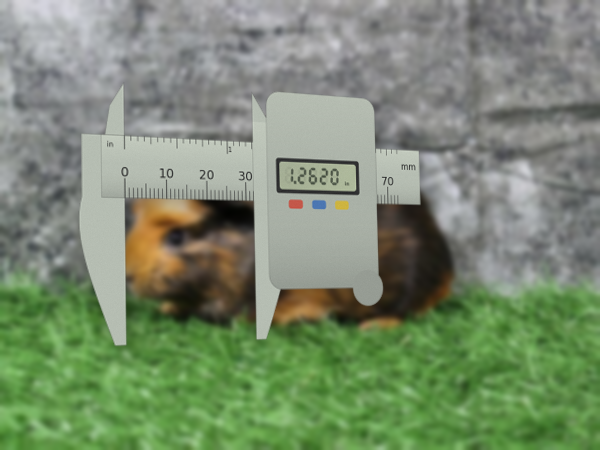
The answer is 1.2620; in
